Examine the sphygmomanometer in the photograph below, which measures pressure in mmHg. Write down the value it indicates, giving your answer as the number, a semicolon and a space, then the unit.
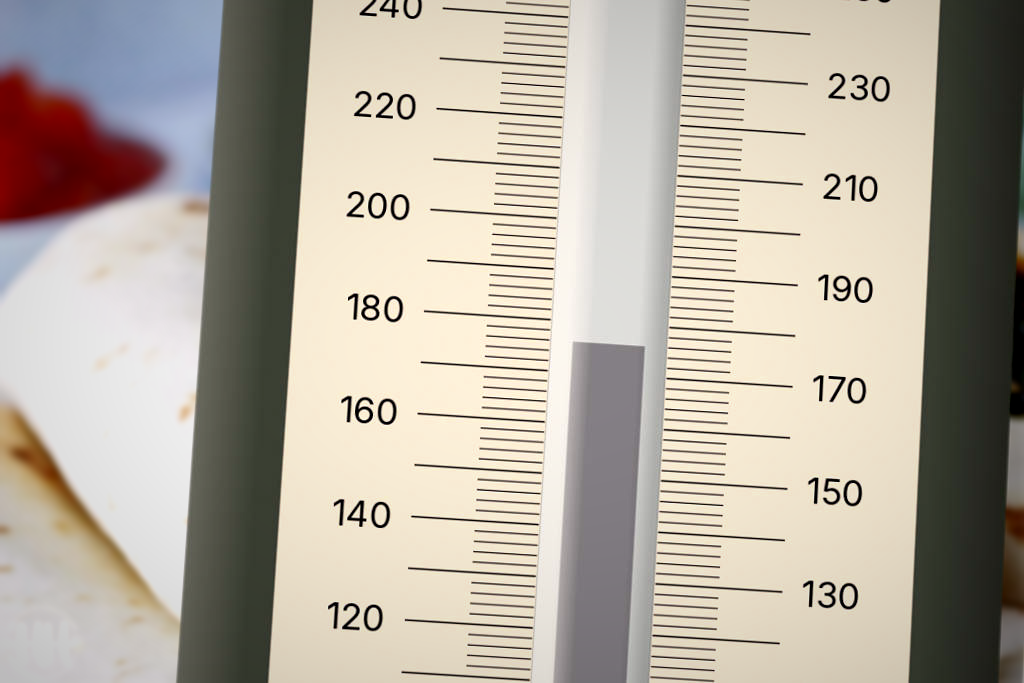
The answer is 176; mmHg
